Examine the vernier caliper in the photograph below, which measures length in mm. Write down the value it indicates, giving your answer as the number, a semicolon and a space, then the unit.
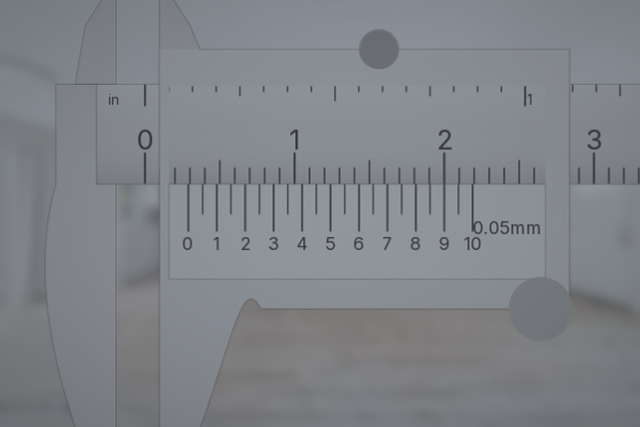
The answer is 2.9; mm
